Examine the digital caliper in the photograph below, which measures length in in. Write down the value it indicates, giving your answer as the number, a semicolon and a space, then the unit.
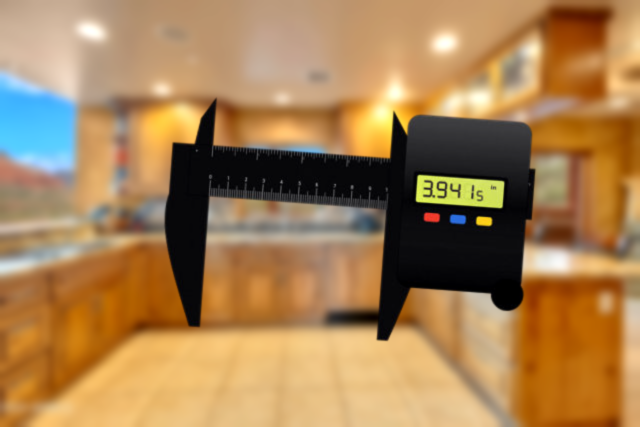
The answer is 3.9415; in
